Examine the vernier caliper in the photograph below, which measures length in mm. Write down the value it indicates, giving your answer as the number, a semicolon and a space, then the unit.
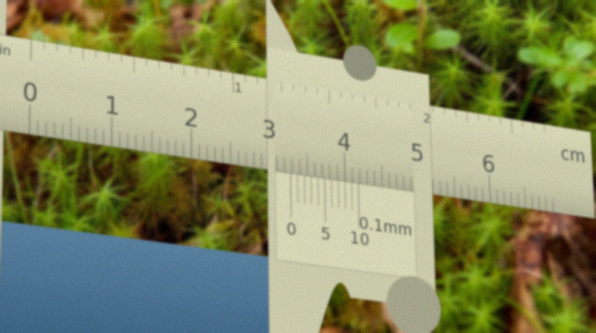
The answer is 32.8; mm
